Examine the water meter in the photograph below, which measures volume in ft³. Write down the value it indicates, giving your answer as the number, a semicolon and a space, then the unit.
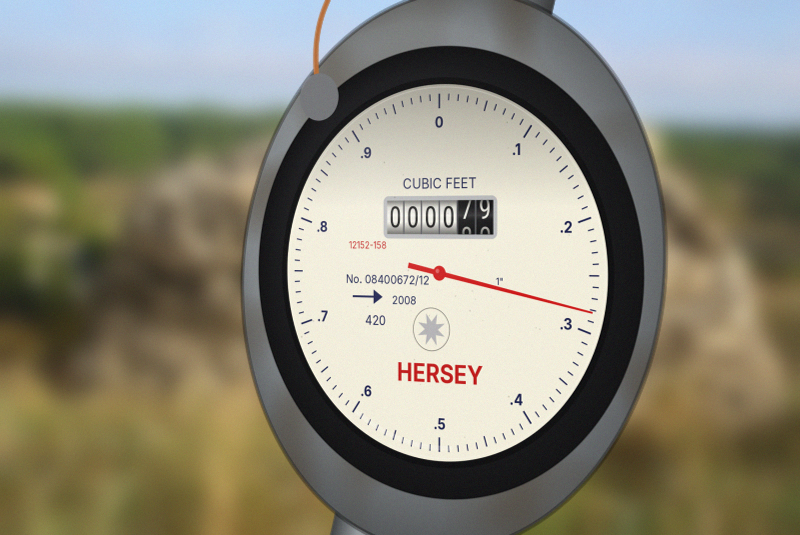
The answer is 79.28; ft³
